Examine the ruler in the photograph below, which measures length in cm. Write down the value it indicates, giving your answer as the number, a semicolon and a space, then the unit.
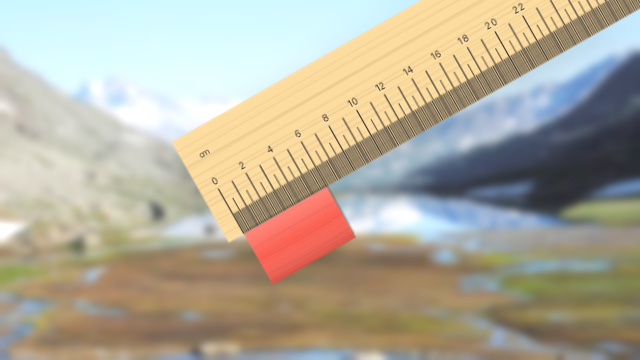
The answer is 6; cm
